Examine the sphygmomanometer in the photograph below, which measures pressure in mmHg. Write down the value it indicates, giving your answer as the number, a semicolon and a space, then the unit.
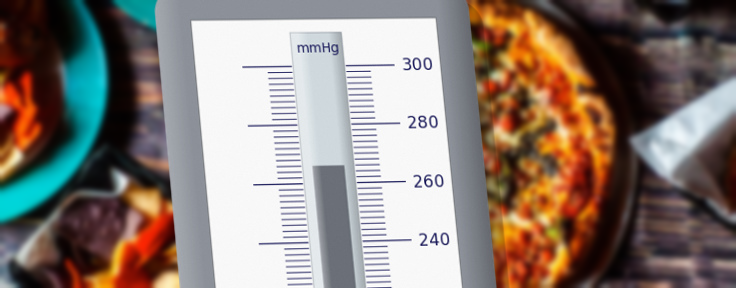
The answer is 266; mmHg
